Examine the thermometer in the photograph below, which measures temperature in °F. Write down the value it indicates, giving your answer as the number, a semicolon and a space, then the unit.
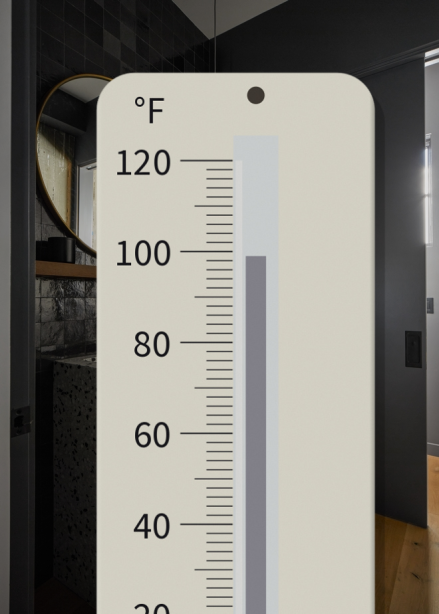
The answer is 99; °F
